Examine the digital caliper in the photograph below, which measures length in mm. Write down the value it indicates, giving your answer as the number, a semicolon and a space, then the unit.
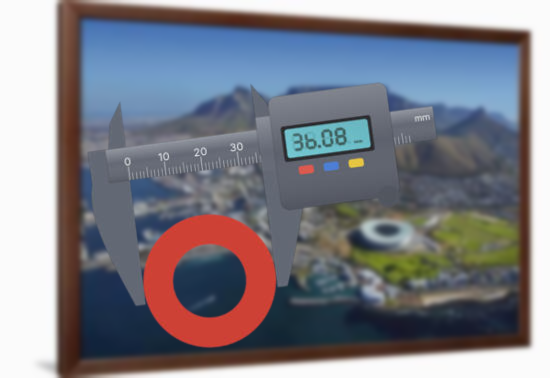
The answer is 36.08; mm
